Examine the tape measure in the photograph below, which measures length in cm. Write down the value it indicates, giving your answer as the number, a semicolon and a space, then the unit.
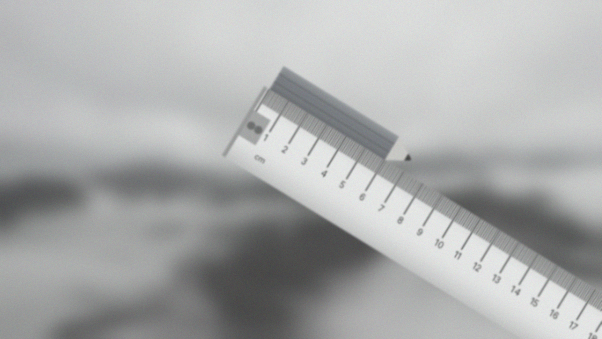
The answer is 7; cm
